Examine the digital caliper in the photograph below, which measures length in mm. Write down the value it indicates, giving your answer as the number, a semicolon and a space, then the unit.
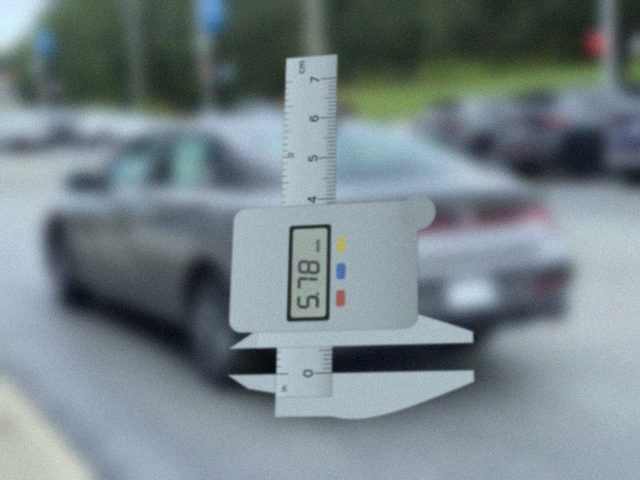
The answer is 5.78; mm
